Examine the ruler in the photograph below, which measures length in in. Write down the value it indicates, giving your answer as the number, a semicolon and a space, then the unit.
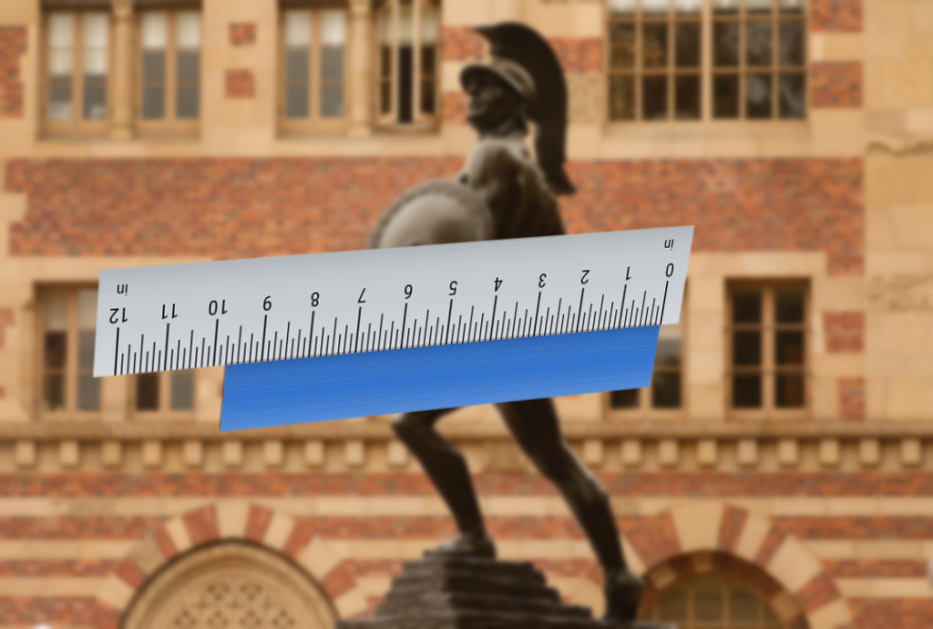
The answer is 9.75; in
